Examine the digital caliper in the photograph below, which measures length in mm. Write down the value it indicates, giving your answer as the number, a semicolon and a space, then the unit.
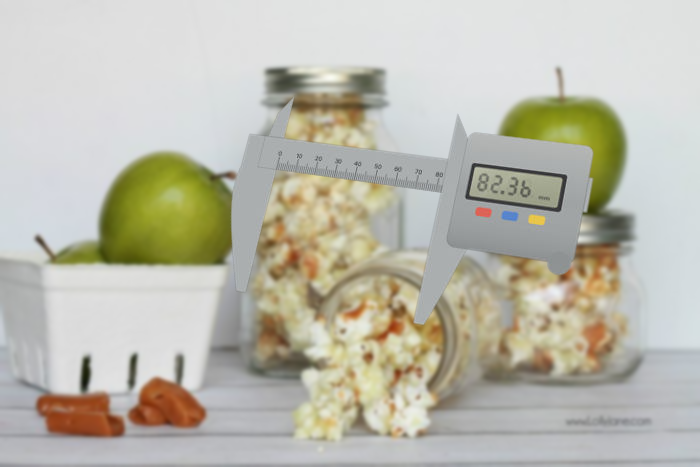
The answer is 82.36; mm
